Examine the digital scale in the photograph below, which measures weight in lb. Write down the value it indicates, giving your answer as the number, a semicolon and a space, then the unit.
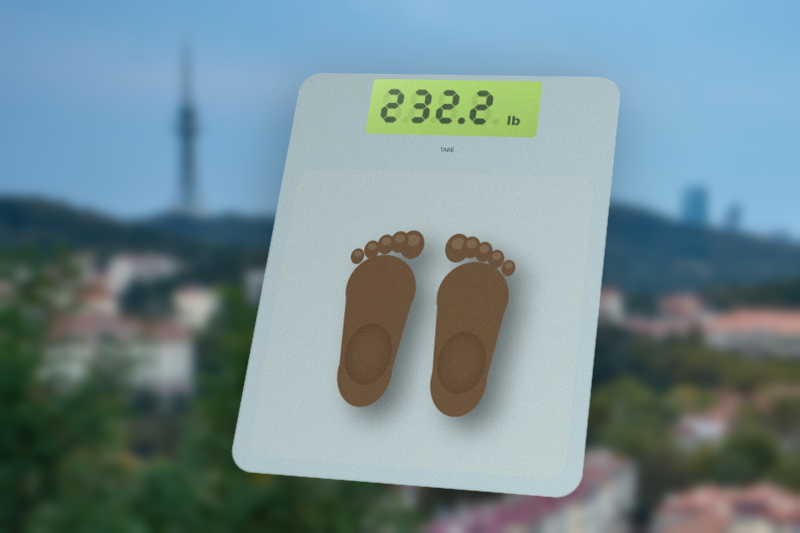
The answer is 232.2; lb
